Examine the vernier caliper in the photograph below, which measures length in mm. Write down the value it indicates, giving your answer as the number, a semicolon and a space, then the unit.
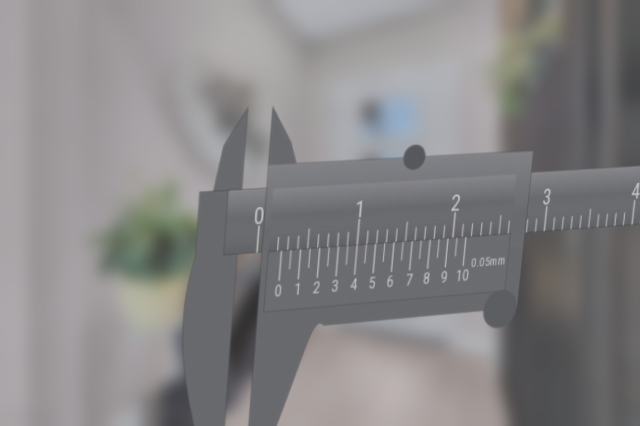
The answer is 2.4; mm
